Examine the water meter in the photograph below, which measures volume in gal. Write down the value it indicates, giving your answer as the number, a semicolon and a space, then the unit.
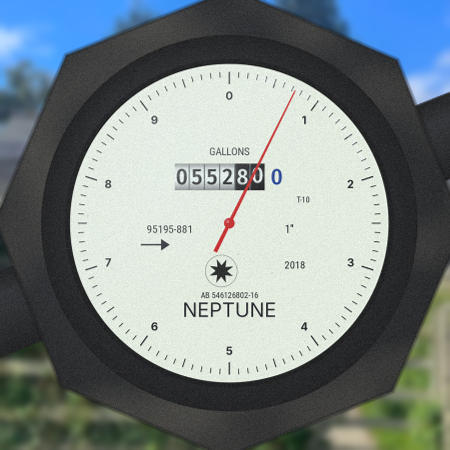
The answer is 552800.7; gal
